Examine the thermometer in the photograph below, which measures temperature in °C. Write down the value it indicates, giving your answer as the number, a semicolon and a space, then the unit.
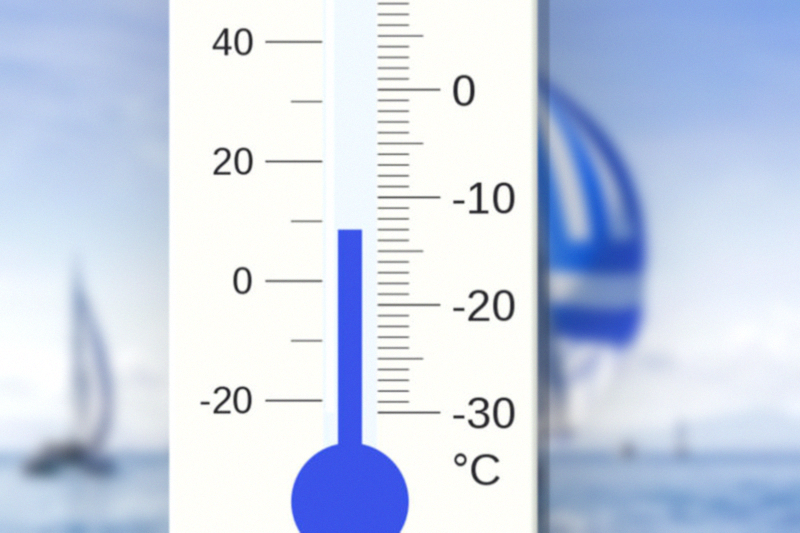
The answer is -13; °C
